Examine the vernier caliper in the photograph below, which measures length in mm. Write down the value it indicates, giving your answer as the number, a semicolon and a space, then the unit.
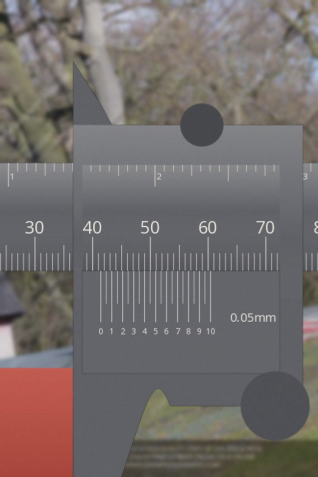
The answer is 41.4; mm
